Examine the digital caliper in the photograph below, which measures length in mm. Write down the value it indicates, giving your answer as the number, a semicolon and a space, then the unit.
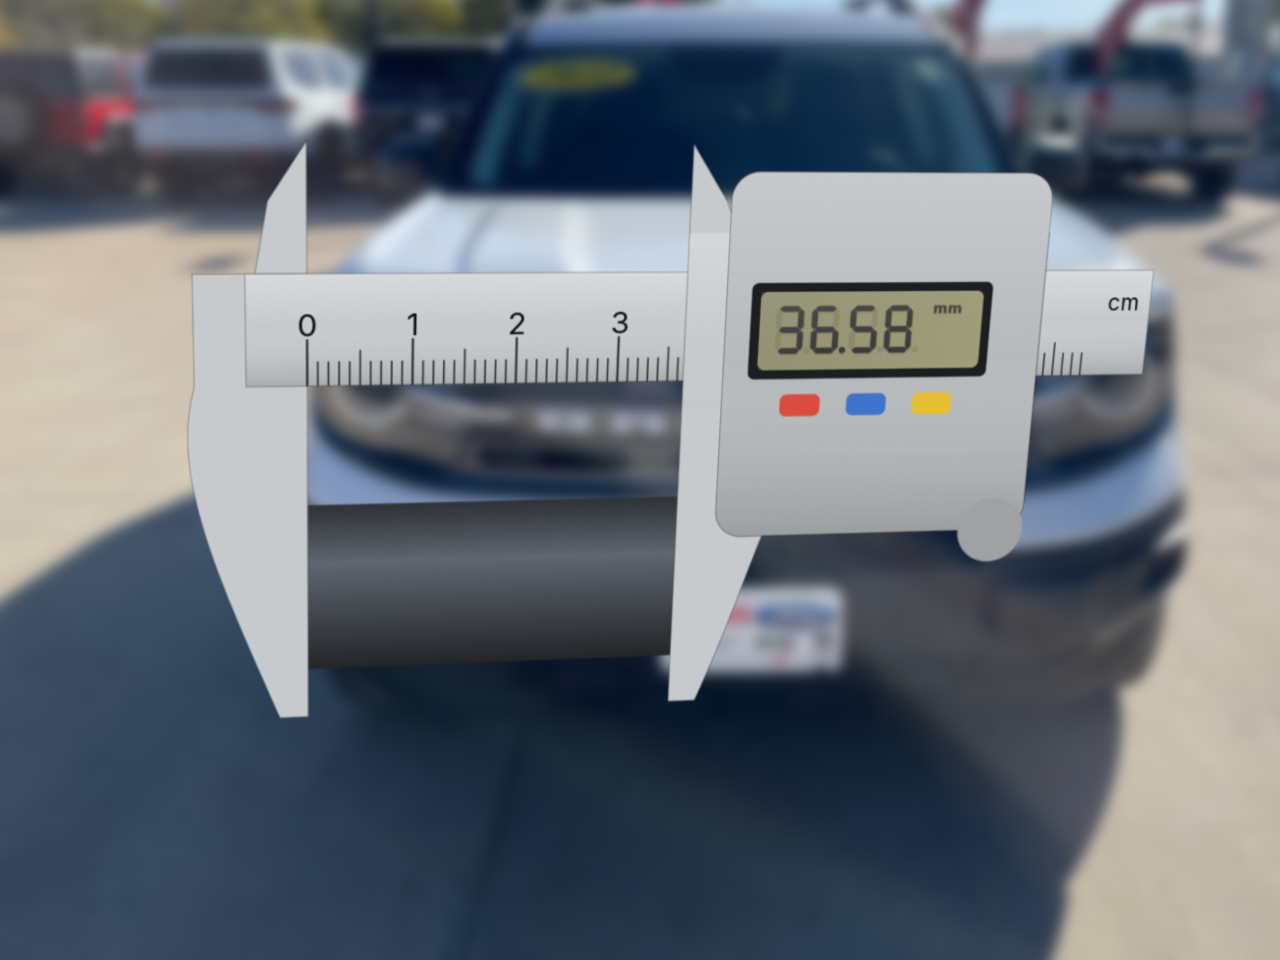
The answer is 36.58; mm
